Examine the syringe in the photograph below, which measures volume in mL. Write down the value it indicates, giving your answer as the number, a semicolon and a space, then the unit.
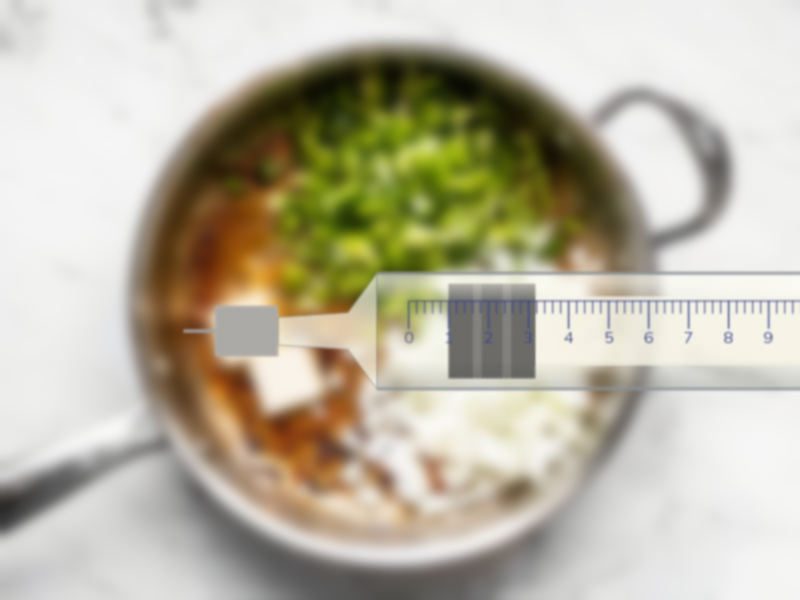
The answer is 1; mL
